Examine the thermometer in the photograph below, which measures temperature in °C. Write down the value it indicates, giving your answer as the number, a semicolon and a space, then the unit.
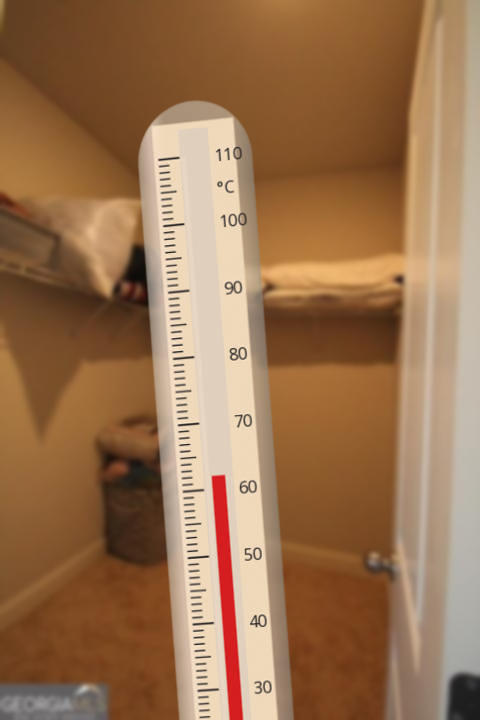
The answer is 62; °C
